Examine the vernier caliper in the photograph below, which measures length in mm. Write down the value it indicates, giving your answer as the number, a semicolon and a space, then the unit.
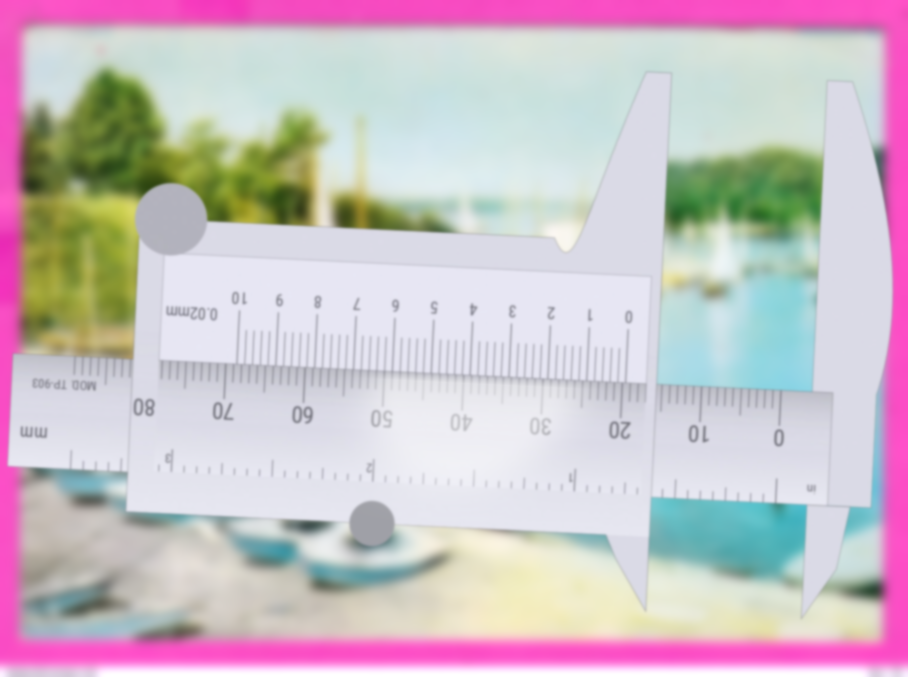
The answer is 19.6; mm
